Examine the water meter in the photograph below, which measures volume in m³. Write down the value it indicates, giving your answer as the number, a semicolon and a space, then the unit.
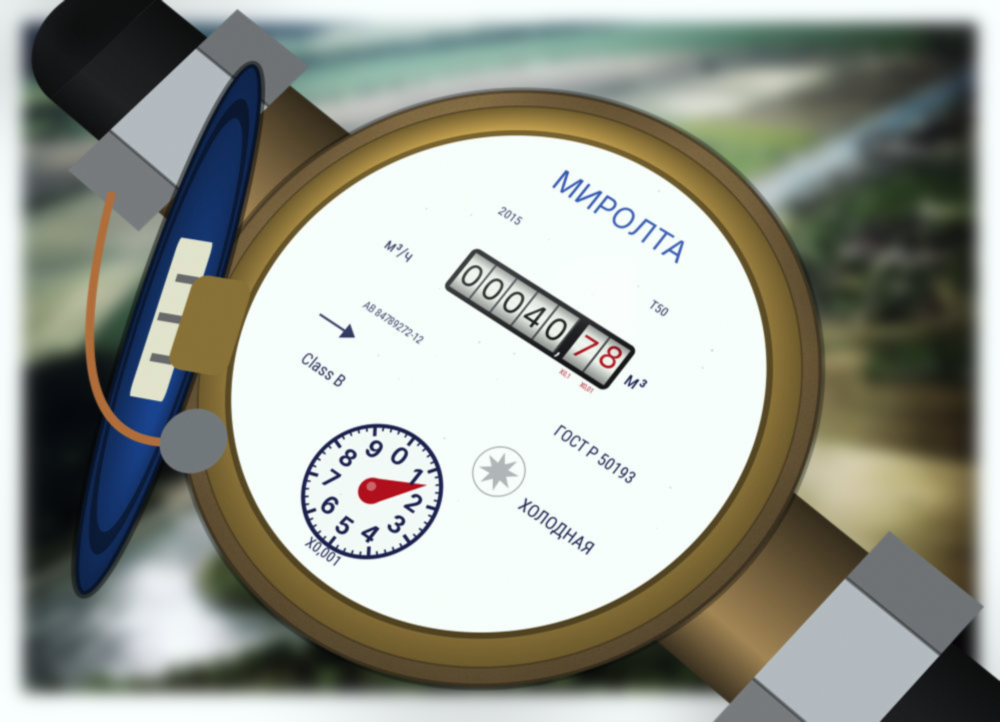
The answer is 40.781; m³
